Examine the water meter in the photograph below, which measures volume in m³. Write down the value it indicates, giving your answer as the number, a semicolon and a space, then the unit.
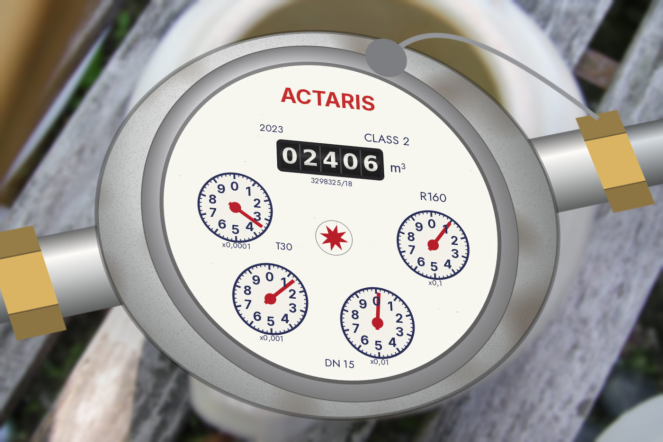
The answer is 2406.1013; m³
